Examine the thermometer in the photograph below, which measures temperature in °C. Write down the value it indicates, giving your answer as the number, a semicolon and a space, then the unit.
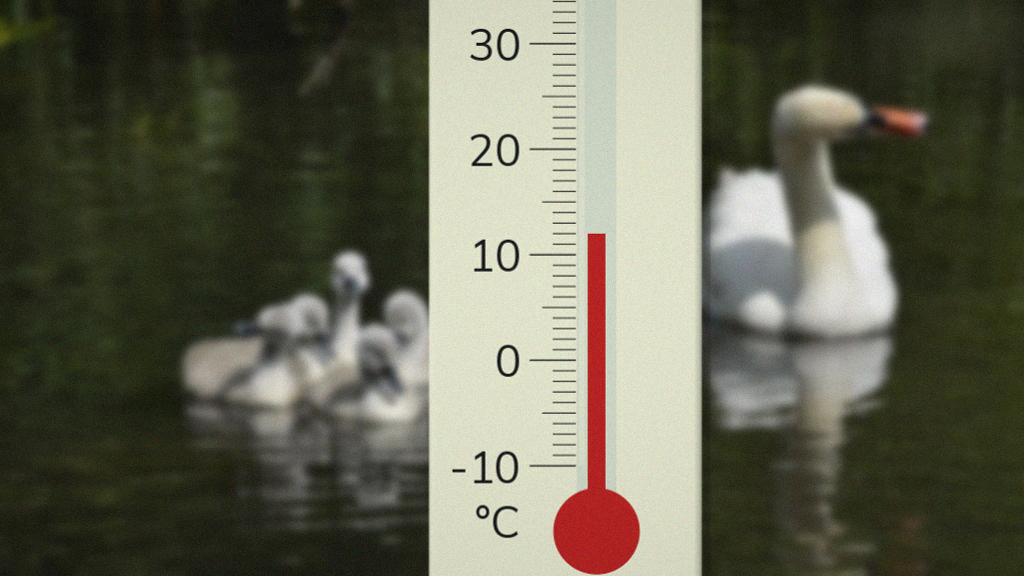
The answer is 12; °C
